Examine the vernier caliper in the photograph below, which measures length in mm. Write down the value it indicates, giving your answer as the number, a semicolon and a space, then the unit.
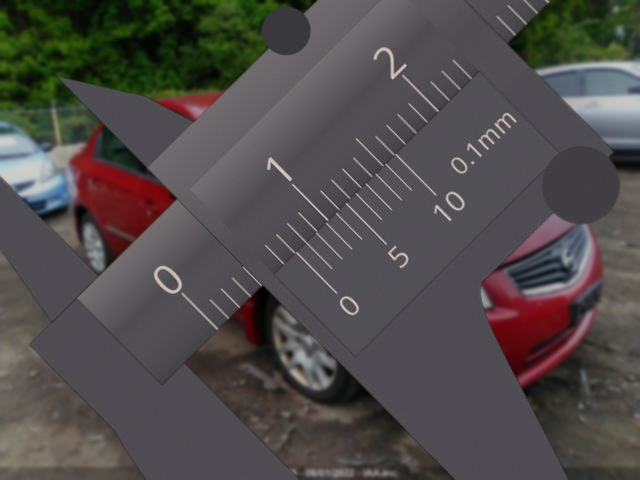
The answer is 7.1; mm
